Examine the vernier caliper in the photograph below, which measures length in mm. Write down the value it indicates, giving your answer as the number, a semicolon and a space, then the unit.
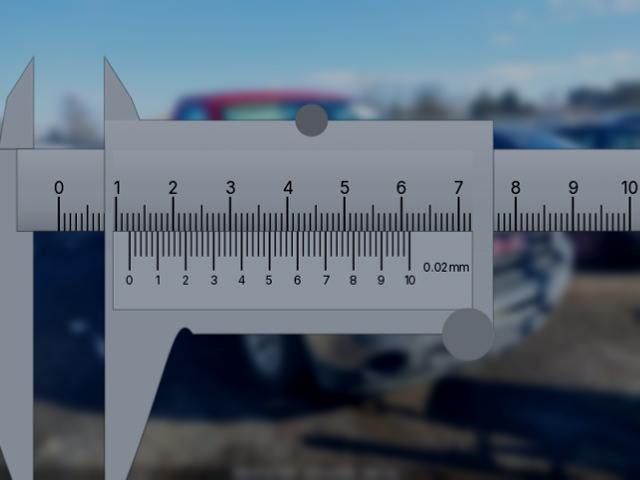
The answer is 12.4; mm
